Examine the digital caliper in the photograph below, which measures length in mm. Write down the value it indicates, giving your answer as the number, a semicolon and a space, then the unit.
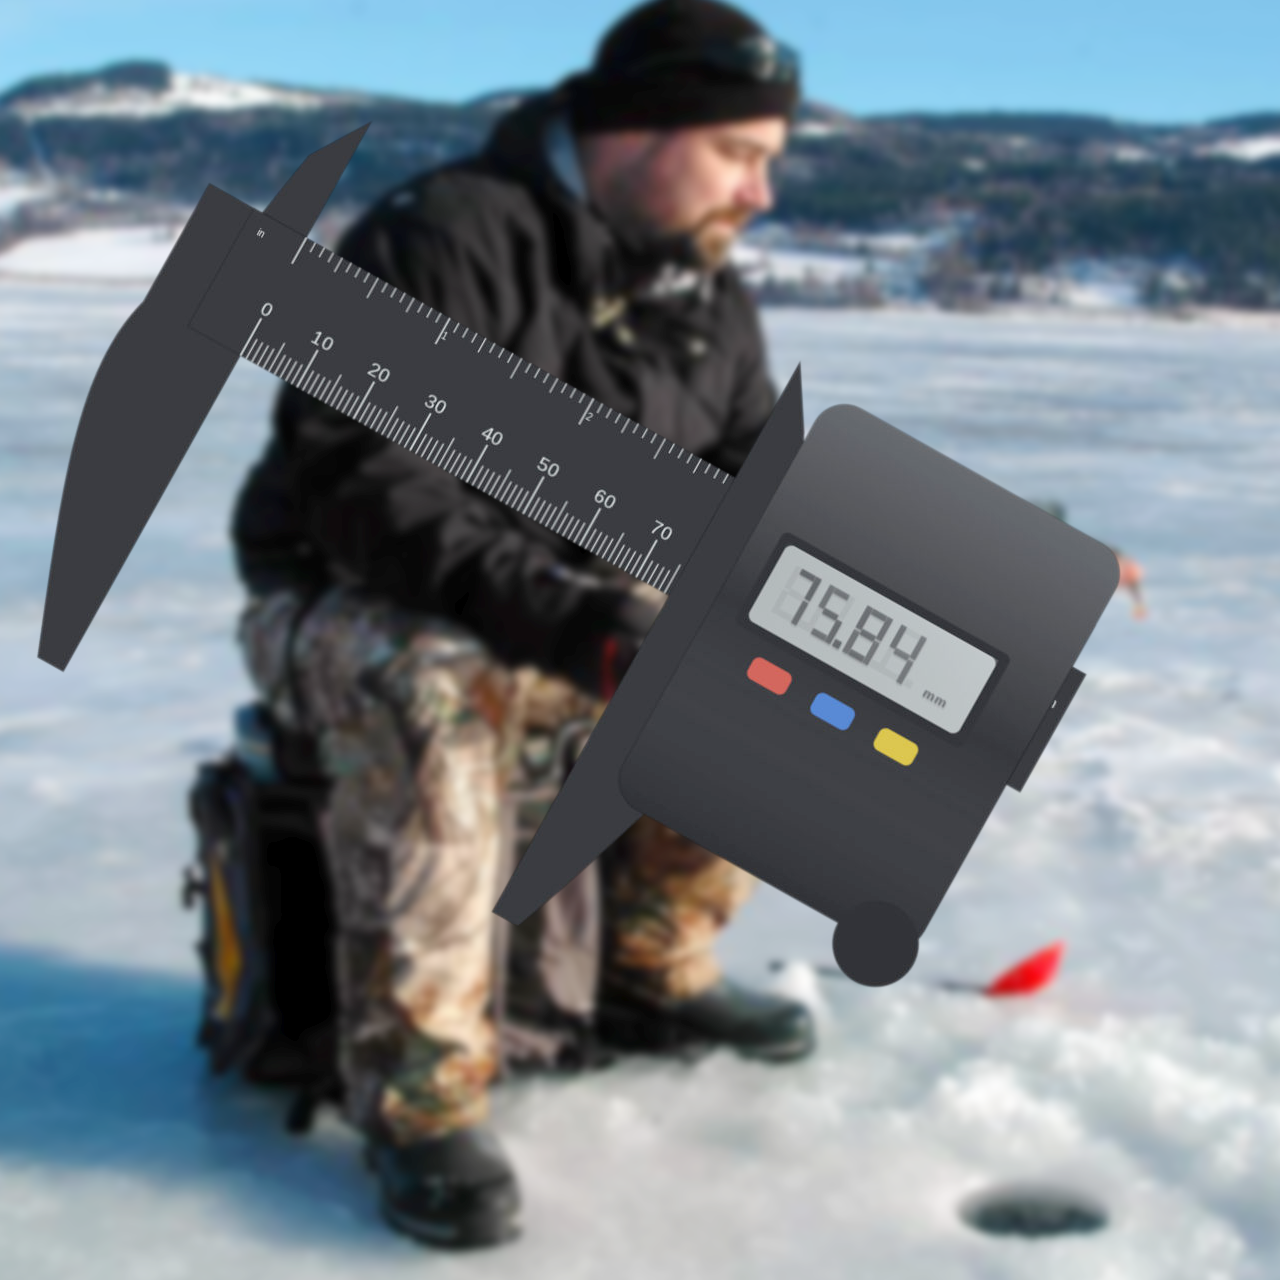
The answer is 75.84; mm
